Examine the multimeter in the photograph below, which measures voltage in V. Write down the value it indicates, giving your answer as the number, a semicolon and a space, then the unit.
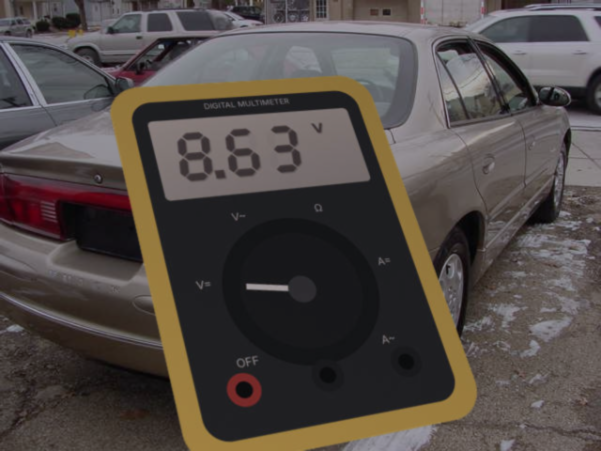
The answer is 8.63; V
